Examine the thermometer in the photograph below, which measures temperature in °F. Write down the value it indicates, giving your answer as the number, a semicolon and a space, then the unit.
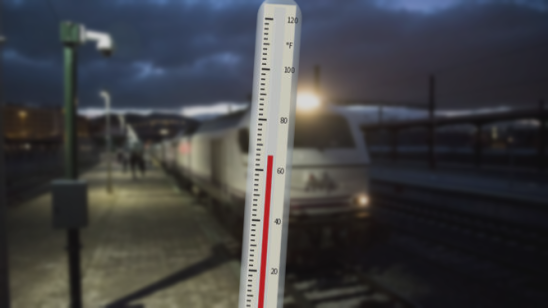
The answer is 66; °F
